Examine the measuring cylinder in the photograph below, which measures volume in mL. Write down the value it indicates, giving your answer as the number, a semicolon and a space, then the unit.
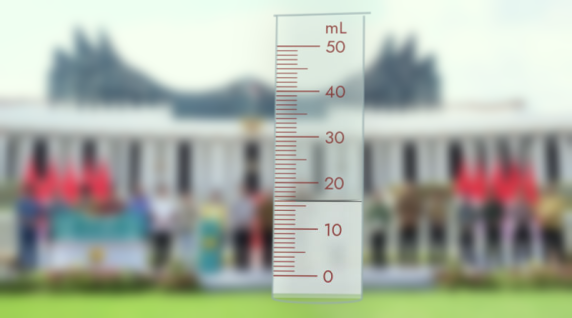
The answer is 16; mL
